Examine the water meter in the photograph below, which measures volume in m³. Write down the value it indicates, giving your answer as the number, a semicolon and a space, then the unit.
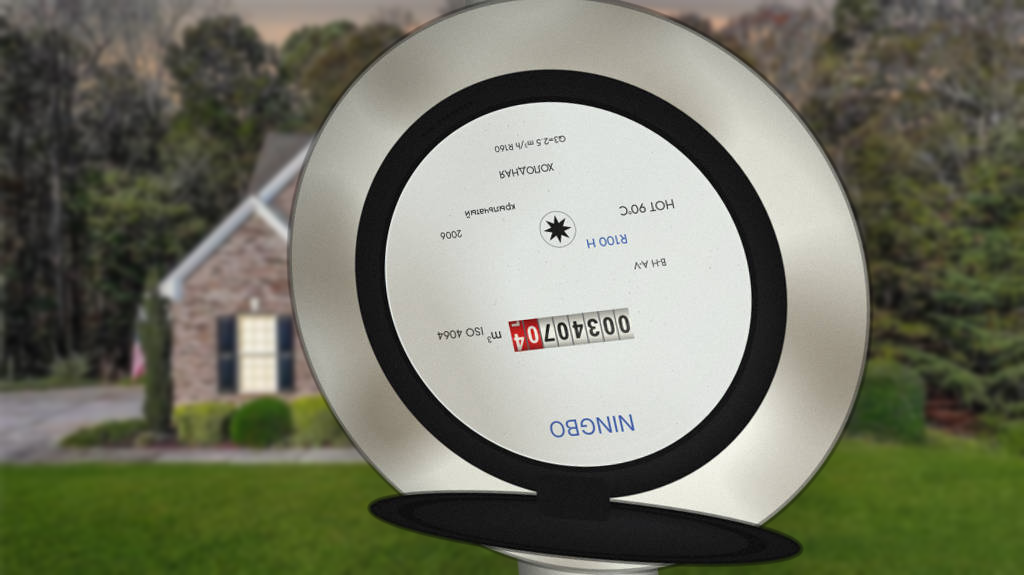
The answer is 3407.04; m³
